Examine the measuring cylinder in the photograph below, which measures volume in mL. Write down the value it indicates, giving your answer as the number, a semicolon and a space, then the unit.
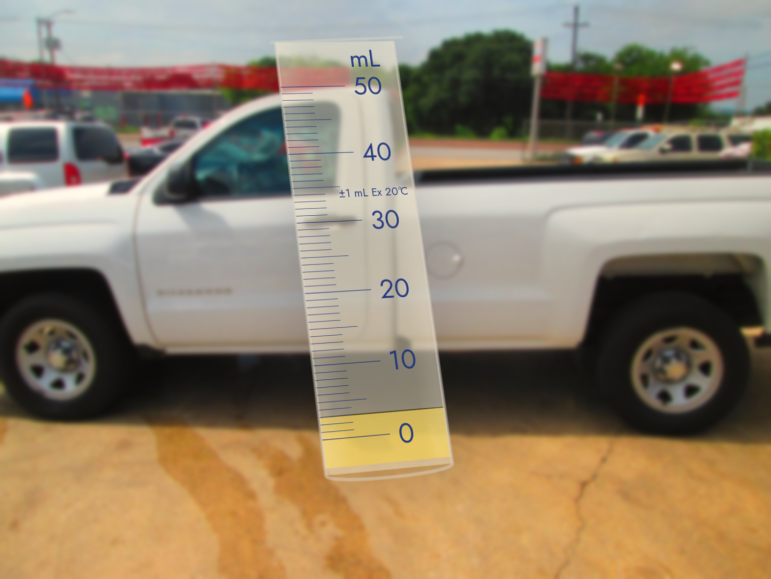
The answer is 3; mL
